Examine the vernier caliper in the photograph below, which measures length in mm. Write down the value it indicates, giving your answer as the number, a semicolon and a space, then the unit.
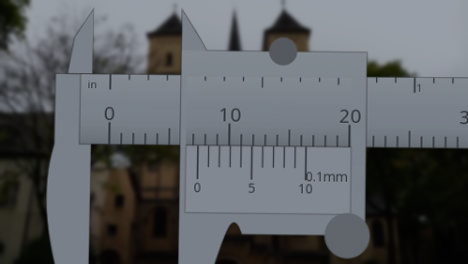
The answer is 7.4; mm
